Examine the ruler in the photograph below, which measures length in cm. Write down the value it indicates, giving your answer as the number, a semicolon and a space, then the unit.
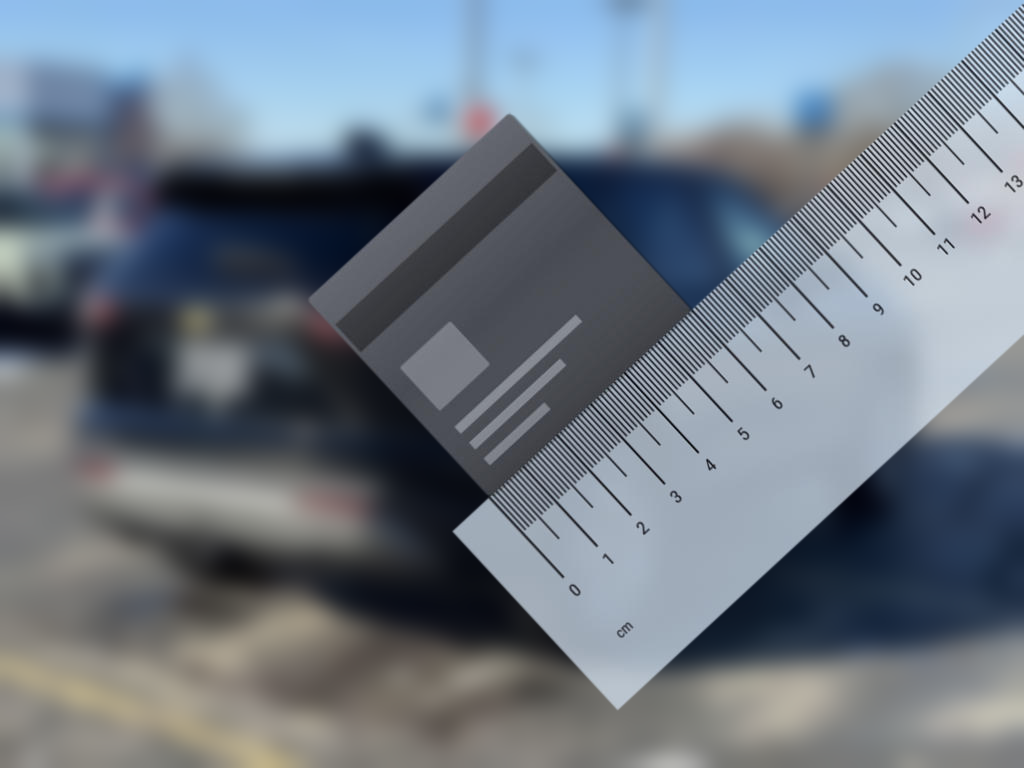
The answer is 6; cm
